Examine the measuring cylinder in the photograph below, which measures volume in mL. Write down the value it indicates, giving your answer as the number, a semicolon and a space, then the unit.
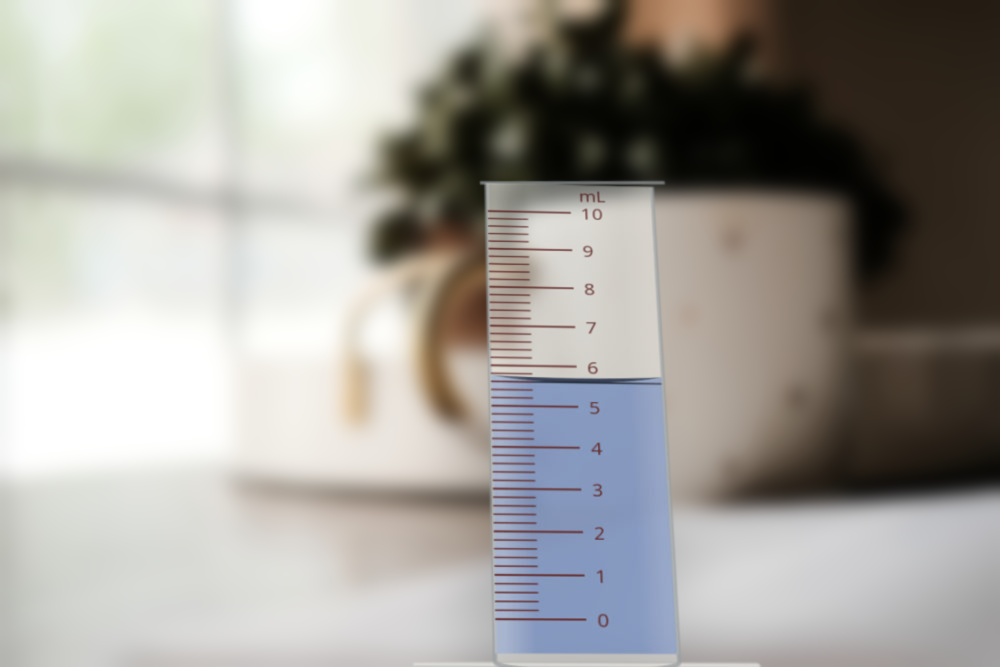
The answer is 5.6; mL
